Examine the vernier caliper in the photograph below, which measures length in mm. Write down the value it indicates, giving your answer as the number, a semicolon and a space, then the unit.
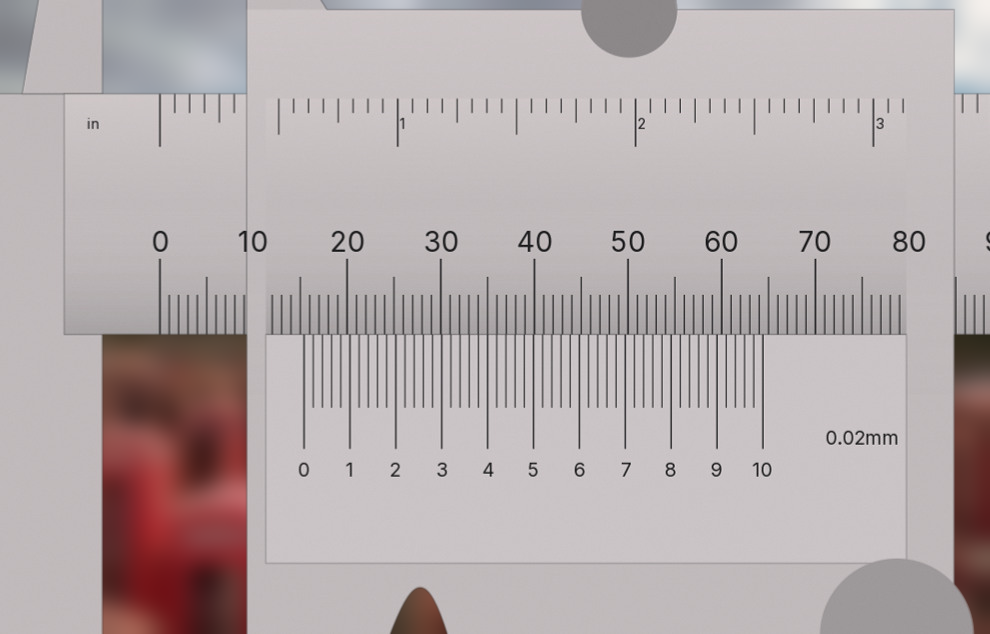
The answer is 15.4; mm
